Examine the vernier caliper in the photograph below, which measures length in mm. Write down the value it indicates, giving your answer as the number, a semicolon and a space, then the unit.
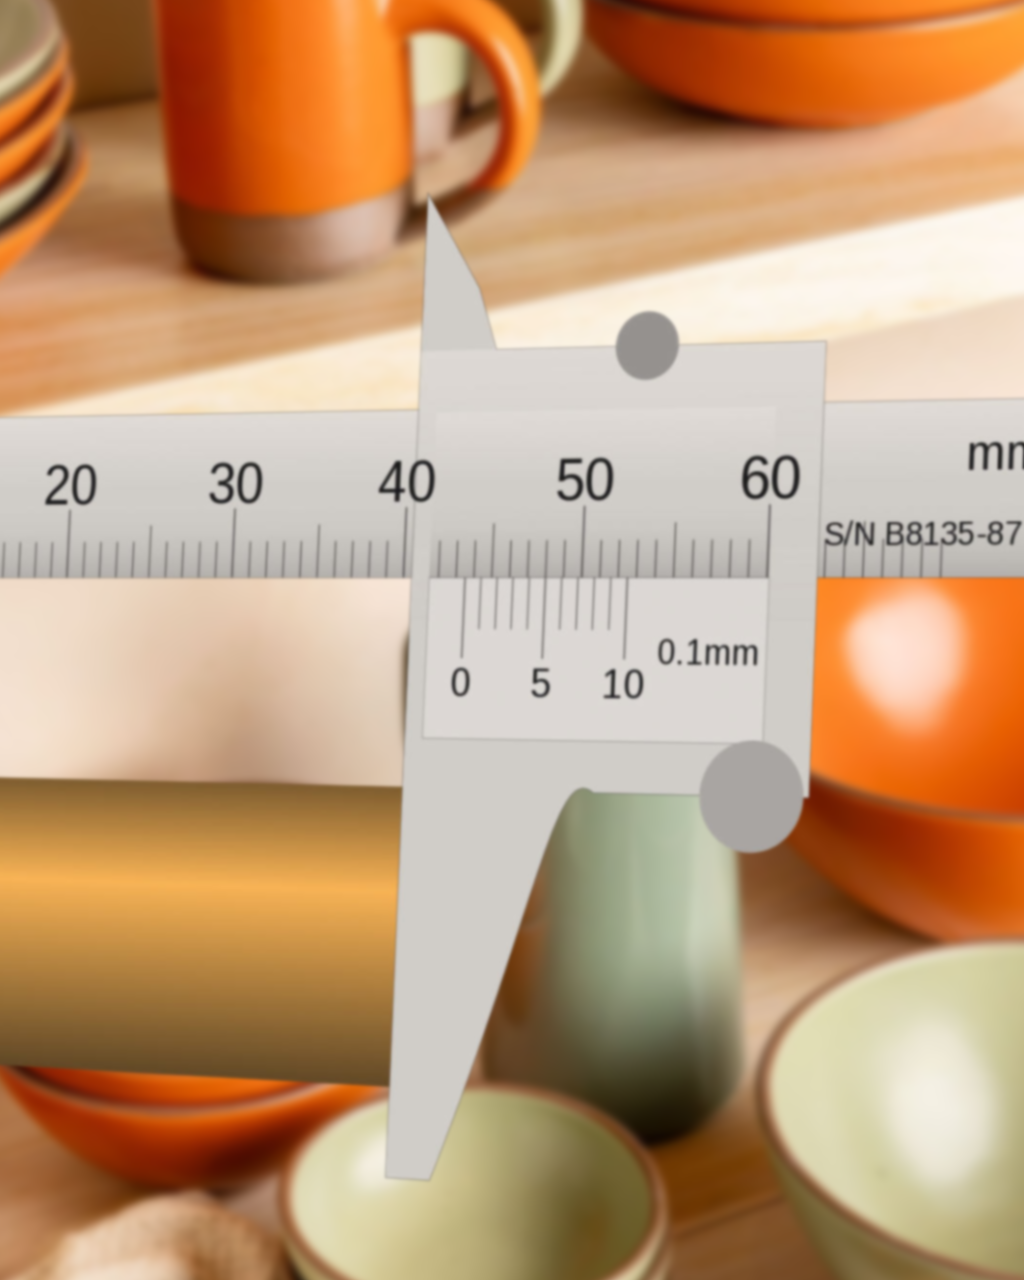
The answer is 43.5; mm
